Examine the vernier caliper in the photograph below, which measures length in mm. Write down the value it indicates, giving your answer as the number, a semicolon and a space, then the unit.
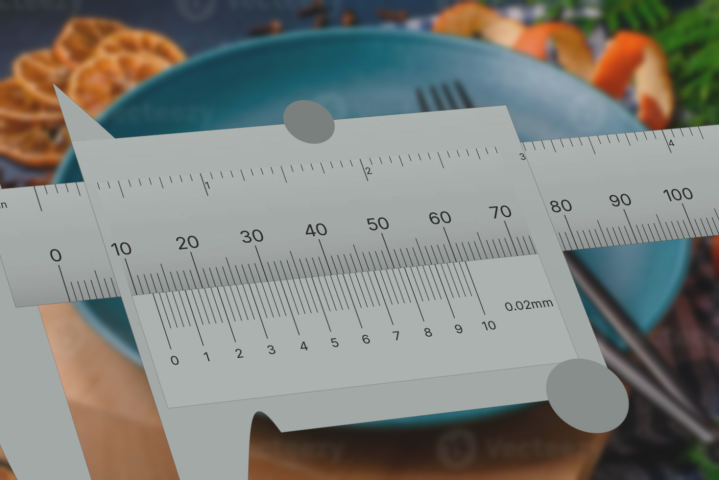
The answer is 12.4; mm
